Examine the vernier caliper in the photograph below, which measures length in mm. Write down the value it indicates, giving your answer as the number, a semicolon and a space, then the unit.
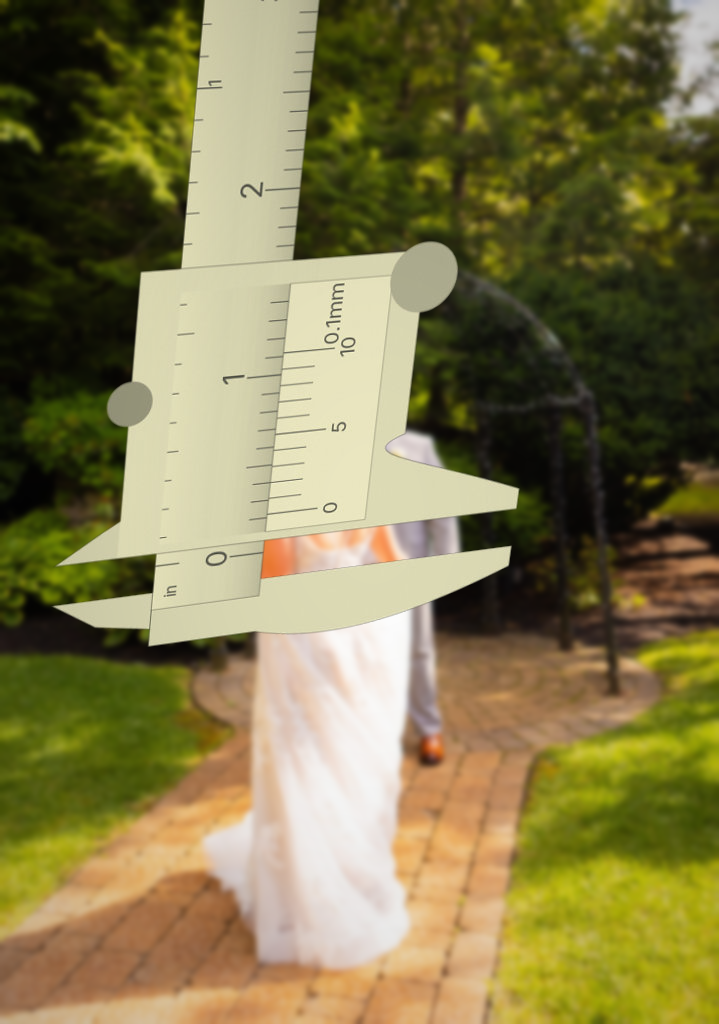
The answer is 2.2; mm
